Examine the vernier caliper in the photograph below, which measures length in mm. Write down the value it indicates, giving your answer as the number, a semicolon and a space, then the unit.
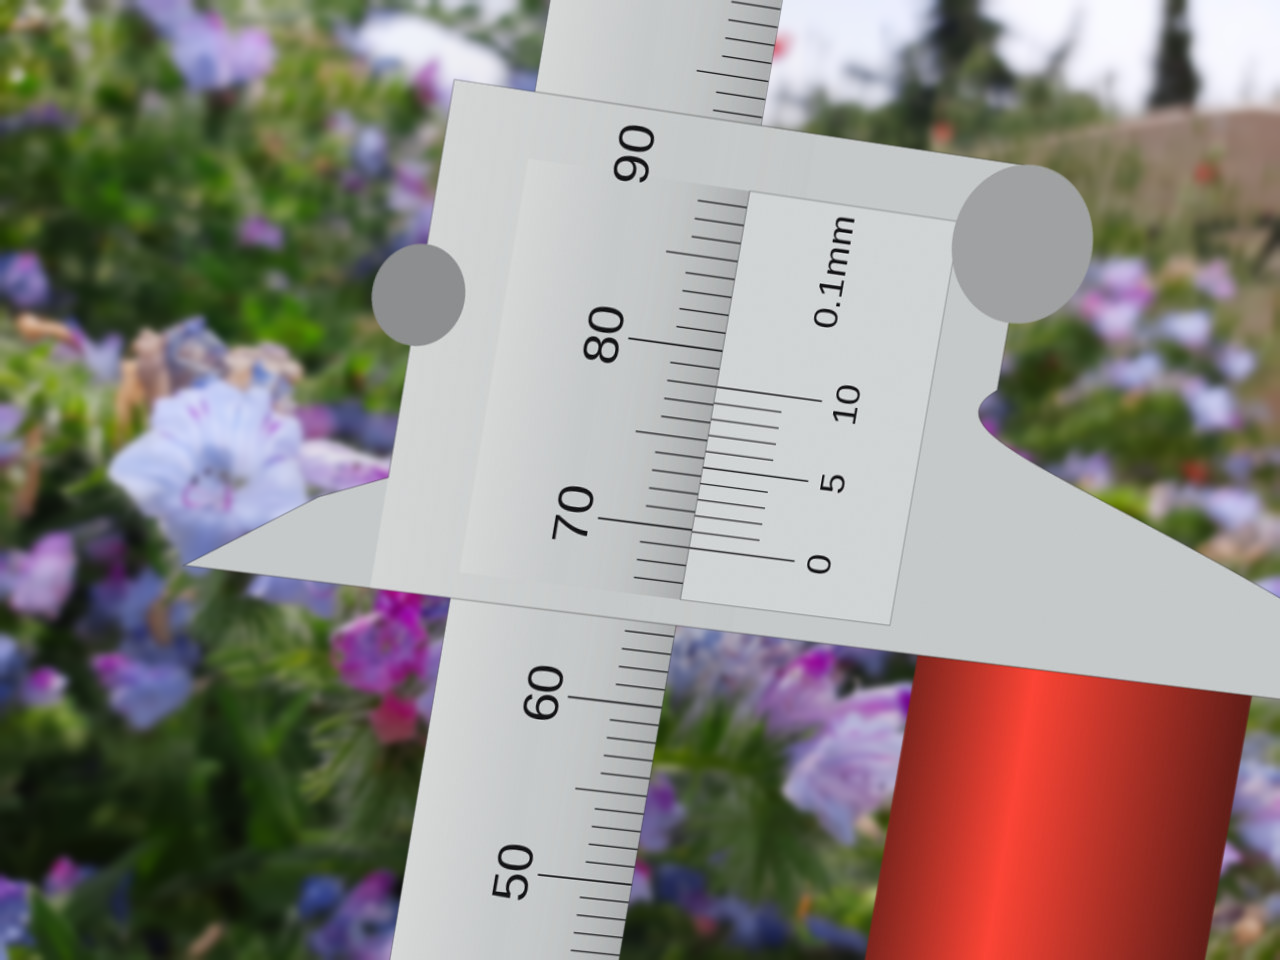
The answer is 69.0; mm
